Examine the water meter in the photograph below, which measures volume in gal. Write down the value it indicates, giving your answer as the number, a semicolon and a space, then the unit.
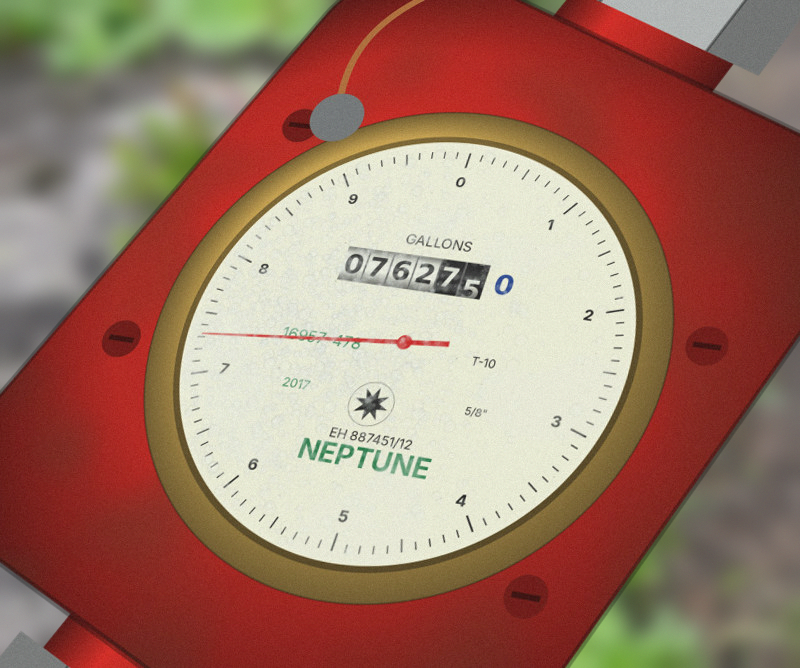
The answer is 762747.3; gal
